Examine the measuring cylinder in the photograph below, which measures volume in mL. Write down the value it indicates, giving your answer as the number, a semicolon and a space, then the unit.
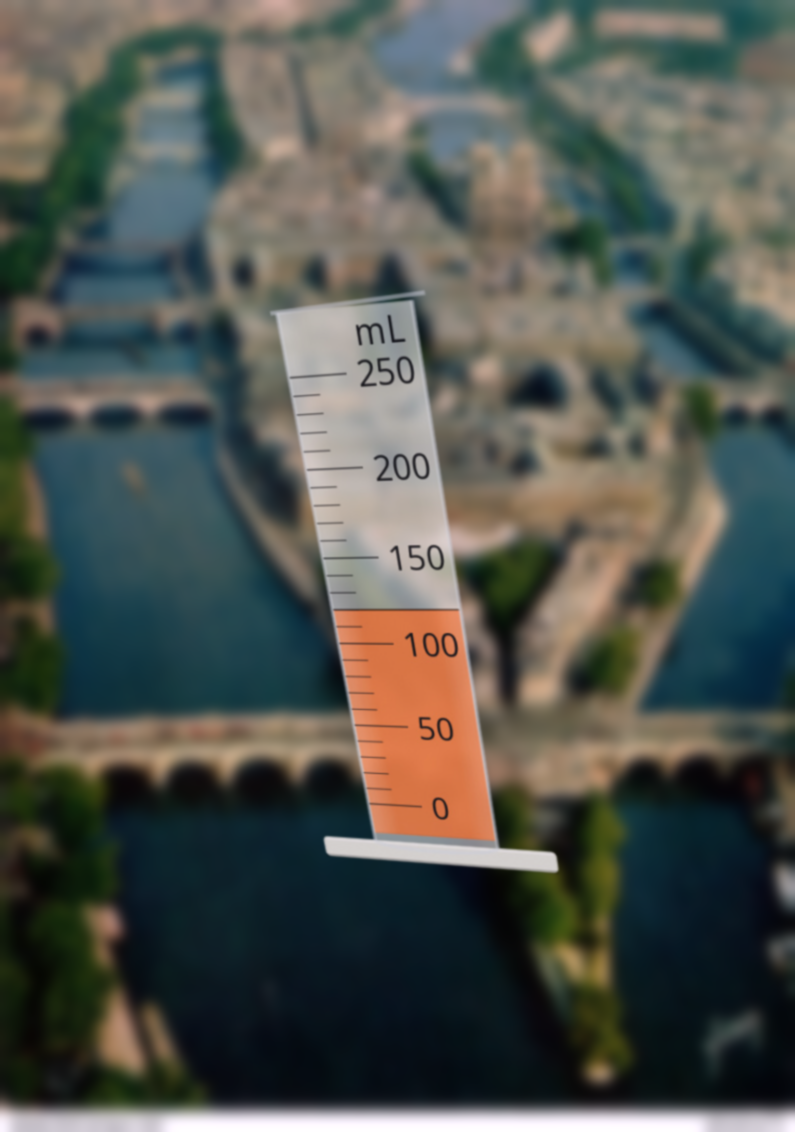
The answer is 120; mL
